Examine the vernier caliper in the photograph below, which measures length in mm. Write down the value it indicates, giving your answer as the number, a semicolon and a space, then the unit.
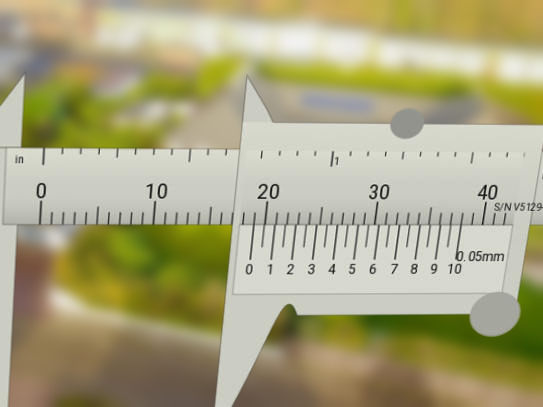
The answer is 19.0; mm
